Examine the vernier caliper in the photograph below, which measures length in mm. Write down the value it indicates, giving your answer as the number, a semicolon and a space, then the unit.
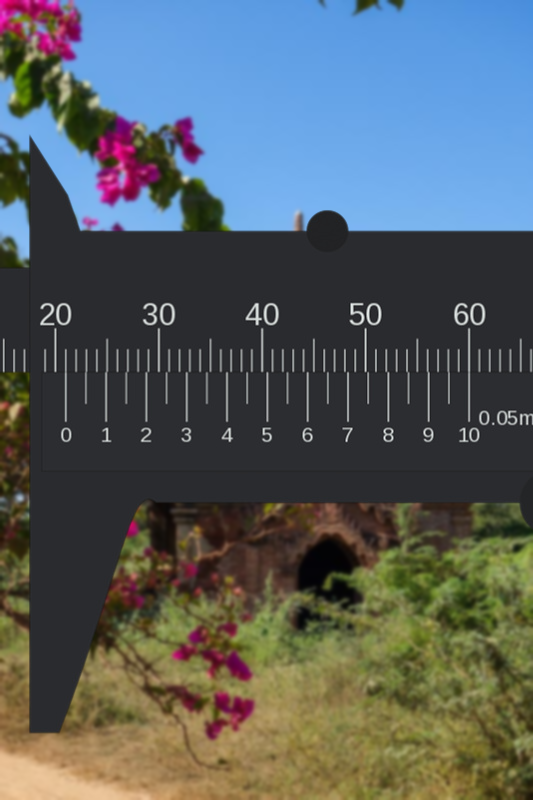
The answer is 21.0; mm
